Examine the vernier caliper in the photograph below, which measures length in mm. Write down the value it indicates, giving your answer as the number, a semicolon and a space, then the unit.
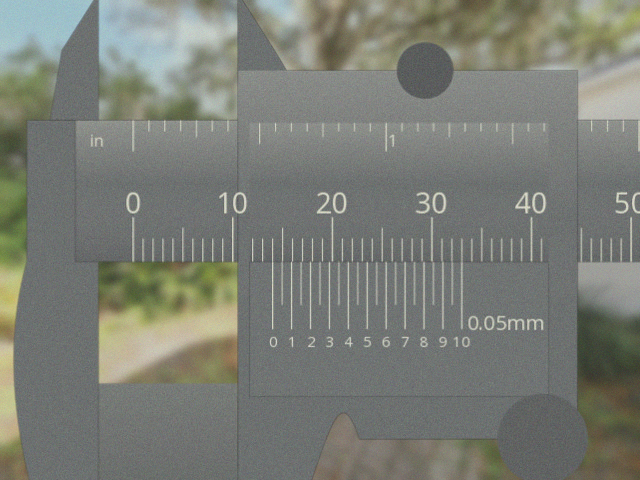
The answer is 14.0; mm
